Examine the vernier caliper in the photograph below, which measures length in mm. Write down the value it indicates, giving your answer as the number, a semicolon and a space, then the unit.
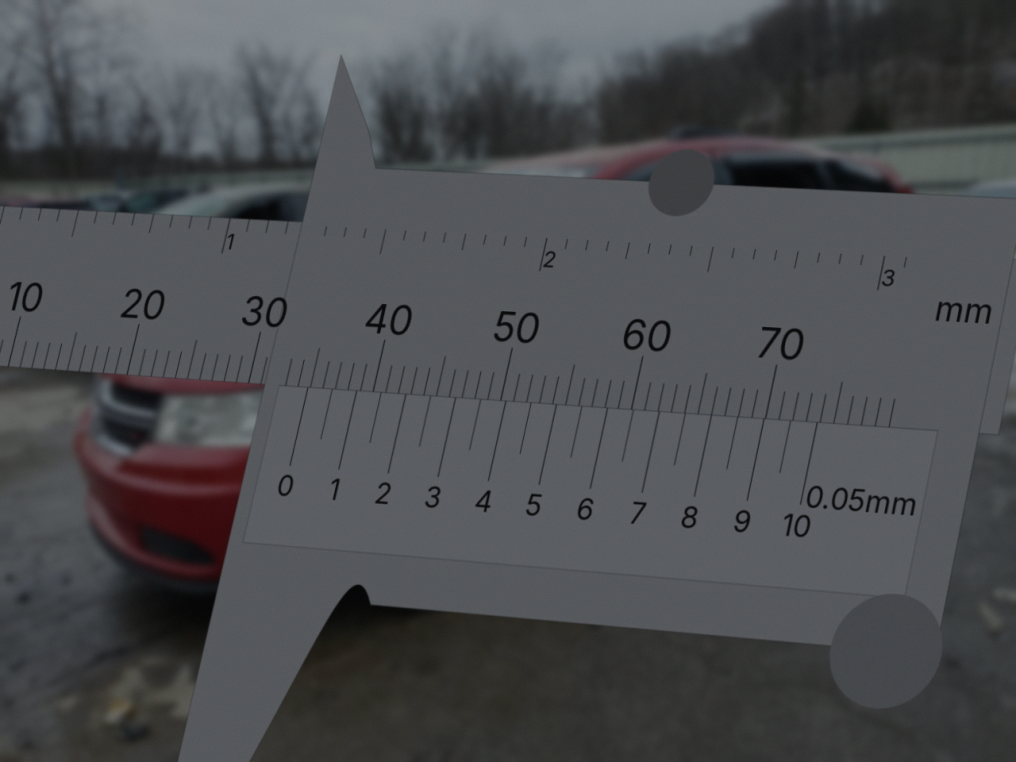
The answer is 34.8; mm
